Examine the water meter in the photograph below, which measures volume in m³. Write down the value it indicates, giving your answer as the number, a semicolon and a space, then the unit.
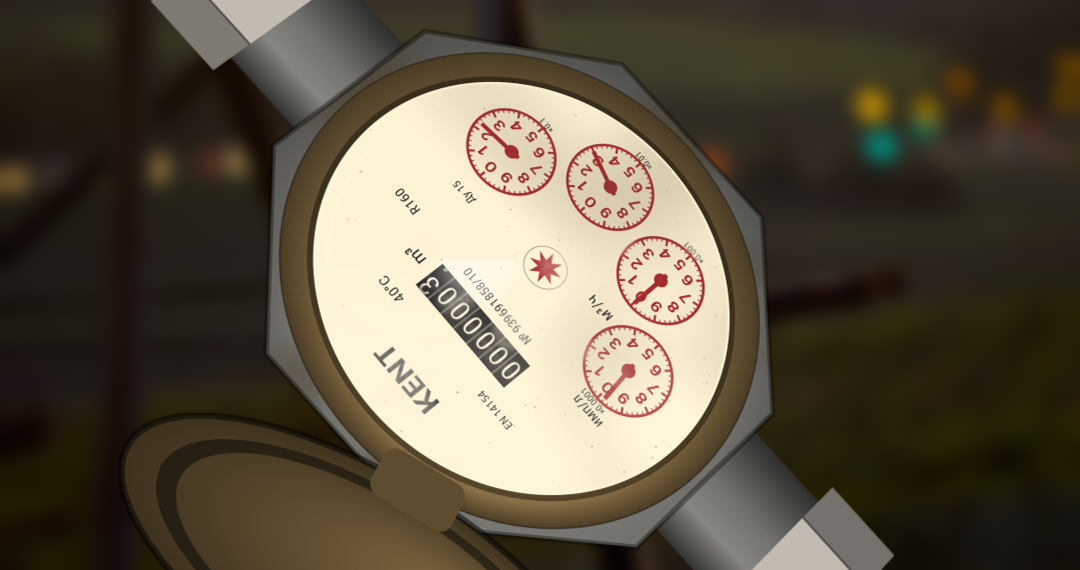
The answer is 3.2299; m³
